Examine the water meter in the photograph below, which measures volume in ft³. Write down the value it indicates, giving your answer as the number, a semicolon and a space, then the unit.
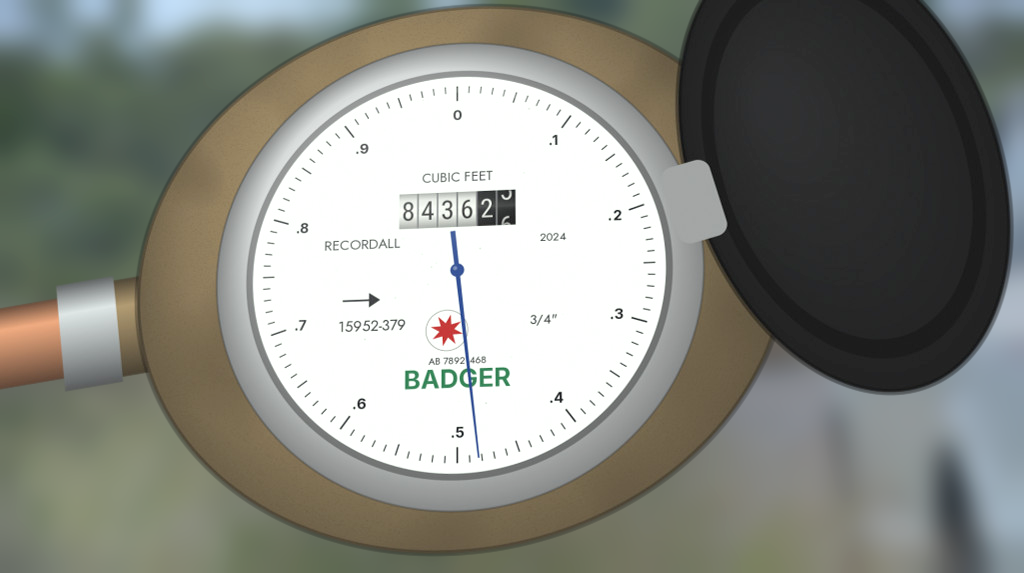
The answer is 843625.48; ft³
